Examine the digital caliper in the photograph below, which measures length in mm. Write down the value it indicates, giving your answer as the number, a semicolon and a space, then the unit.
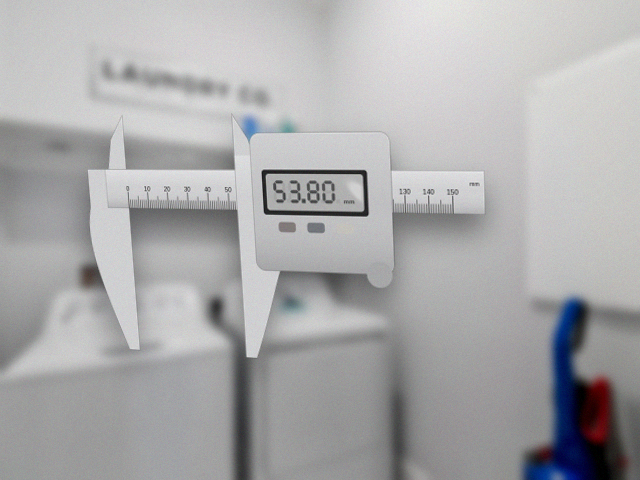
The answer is 53.80; mm
